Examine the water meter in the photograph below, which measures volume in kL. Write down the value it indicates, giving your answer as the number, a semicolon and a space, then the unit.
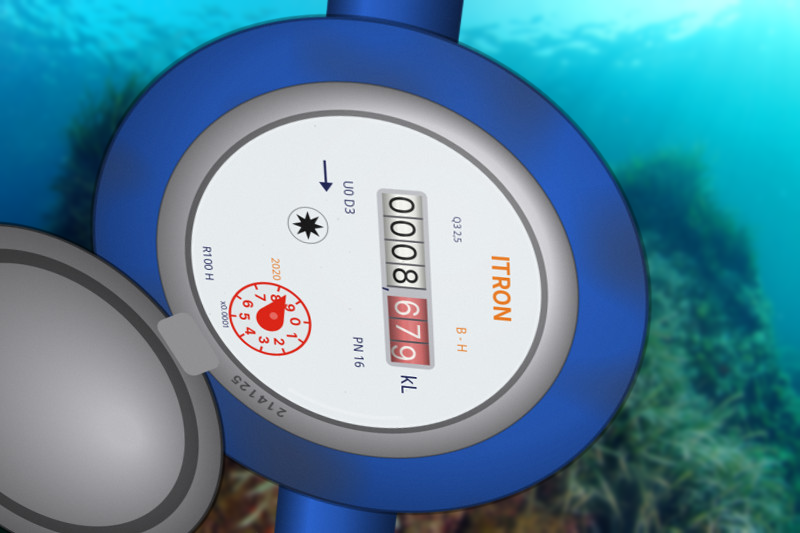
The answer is 8.6788; kL
